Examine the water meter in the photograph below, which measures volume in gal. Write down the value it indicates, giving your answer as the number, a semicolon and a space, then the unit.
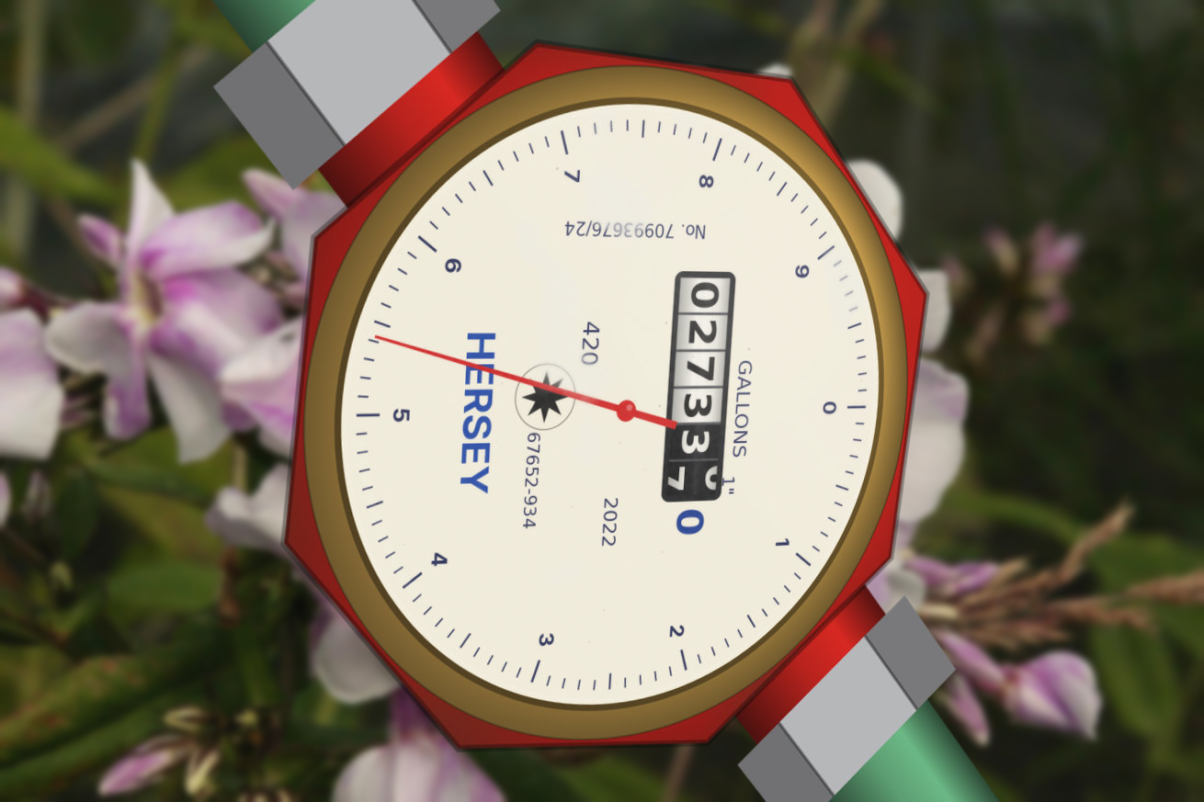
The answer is 273365.4; gal
